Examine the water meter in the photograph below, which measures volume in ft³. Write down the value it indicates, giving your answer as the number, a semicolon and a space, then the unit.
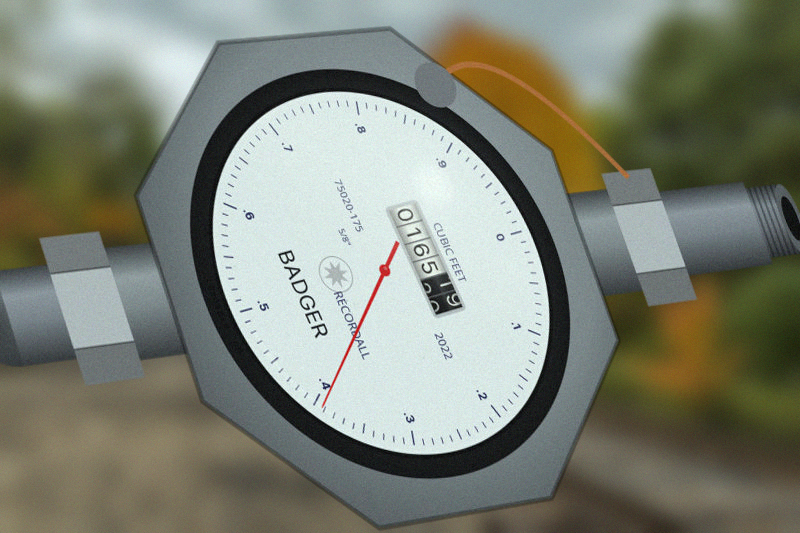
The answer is 16519.39; ft³
